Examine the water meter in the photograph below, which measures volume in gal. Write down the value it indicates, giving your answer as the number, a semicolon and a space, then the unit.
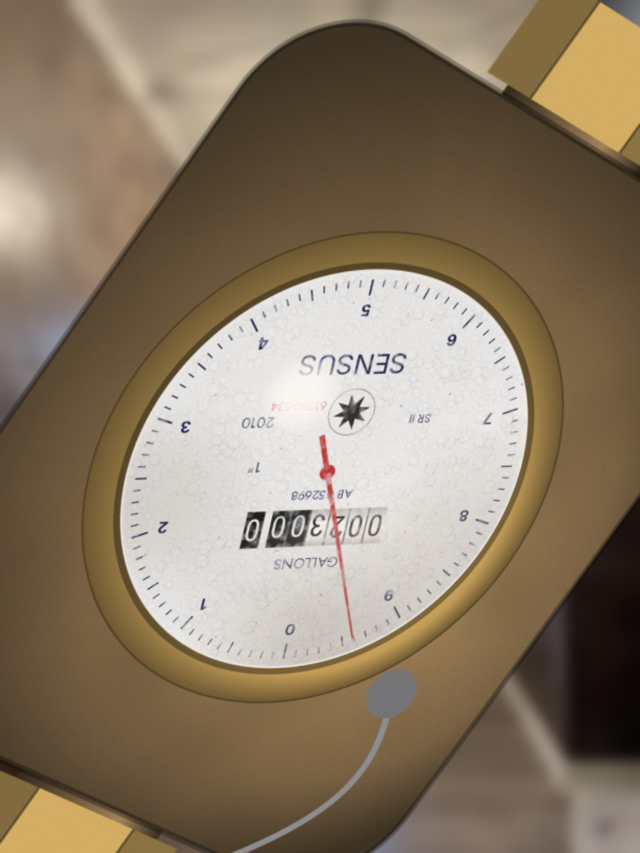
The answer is 22999.4; gal
